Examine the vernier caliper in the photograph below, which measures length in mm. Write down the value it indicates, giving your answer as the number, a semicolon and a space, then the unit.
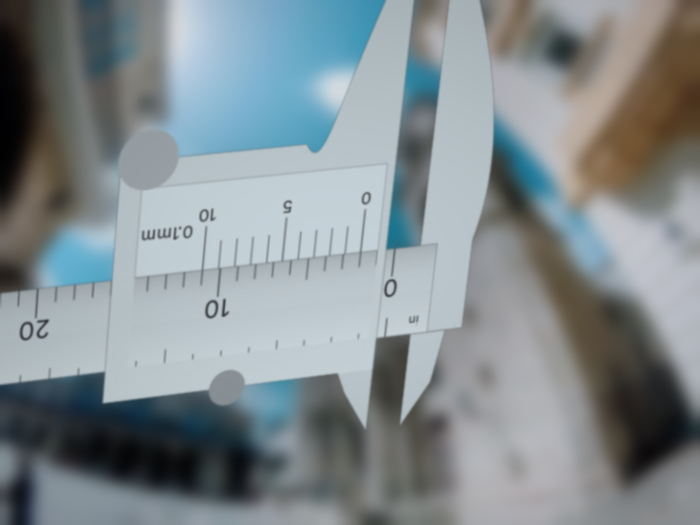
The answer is 2.0; mm
